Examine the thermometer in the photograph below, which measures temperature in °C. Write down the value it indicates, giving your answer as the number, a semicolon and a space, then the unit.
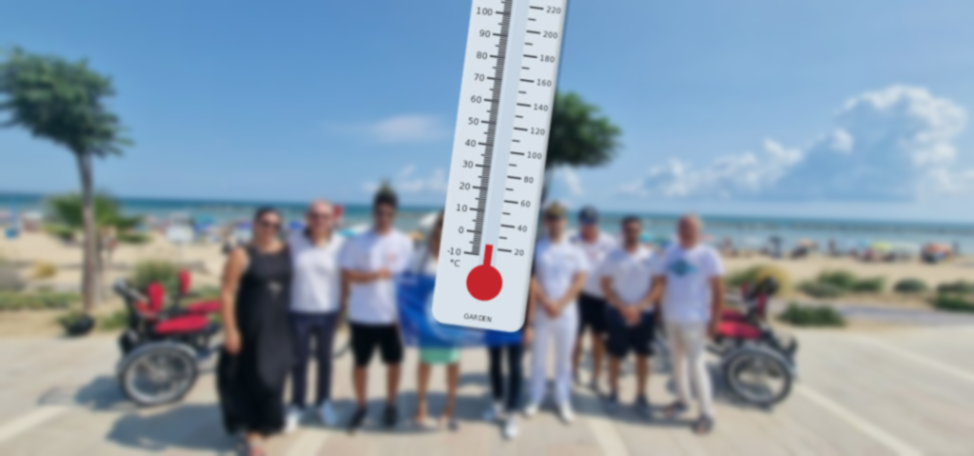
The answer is -5; °C
